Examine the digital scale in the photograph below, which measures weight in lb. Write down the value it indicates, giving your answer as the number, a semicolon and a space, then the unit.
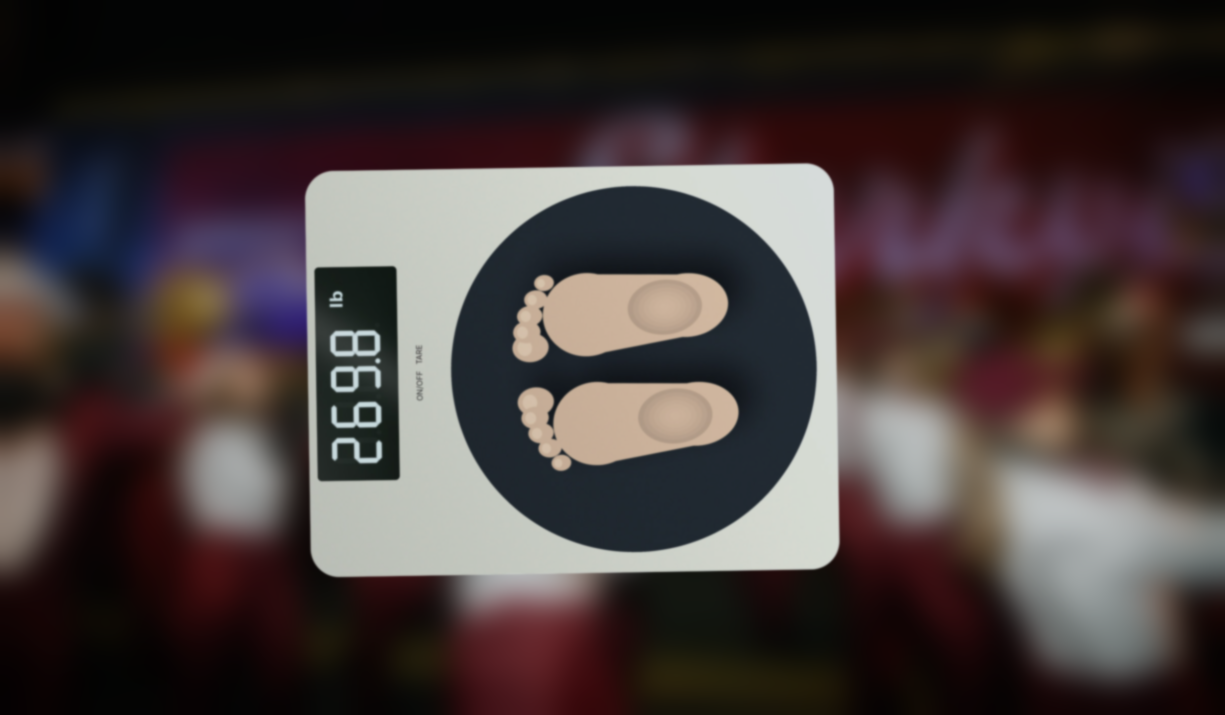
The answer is 269.8; lb
